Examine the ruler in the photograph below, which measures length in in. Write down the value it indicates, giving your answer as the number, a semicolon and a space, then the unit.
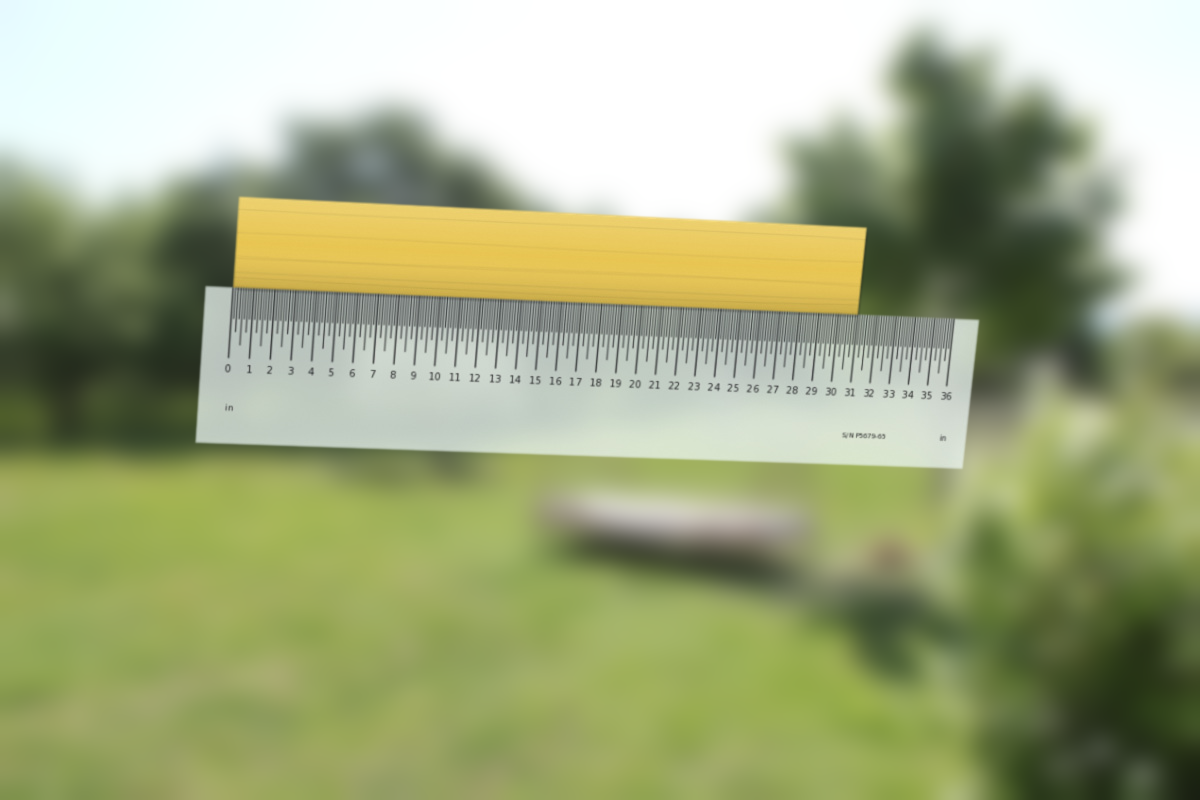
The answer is 31; in
